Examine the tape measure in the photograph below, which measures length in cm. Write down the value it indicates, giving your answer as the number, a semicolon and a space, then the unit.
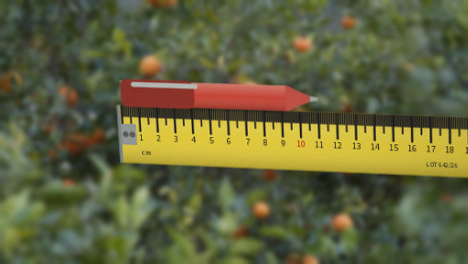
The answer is 11; cm
